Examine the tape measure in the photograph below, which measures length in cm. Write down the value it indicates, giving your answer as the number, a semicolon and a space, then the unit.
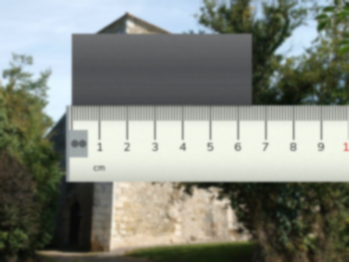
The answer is 6.5; cm
